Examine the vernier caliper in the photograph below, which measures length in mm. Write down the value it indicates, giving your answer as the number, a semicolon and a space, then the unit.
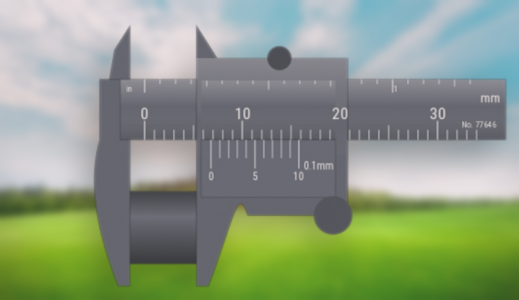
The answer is 6.8; mm
